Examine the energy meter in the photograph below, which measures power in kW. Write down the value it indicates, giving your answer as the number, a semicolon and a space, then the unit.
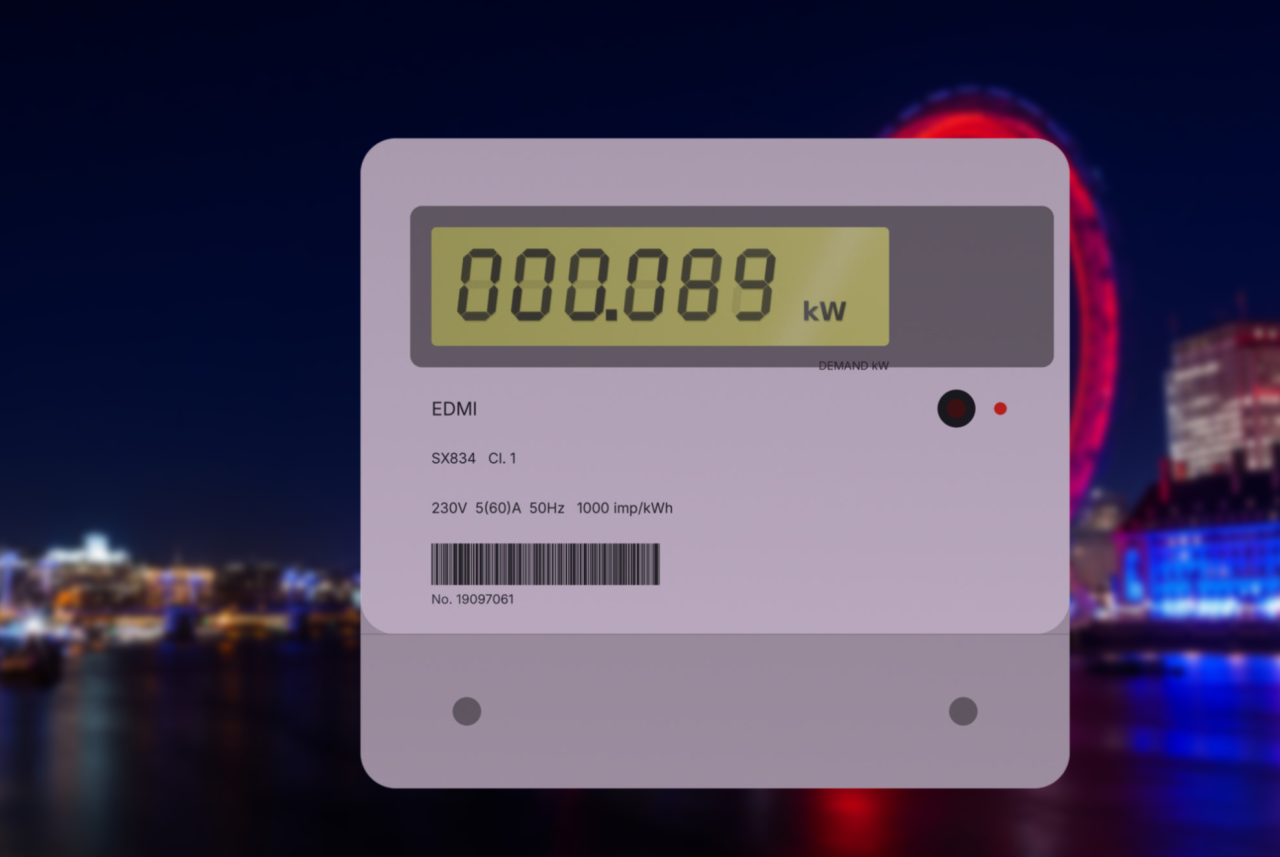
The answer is 0.089; kW
